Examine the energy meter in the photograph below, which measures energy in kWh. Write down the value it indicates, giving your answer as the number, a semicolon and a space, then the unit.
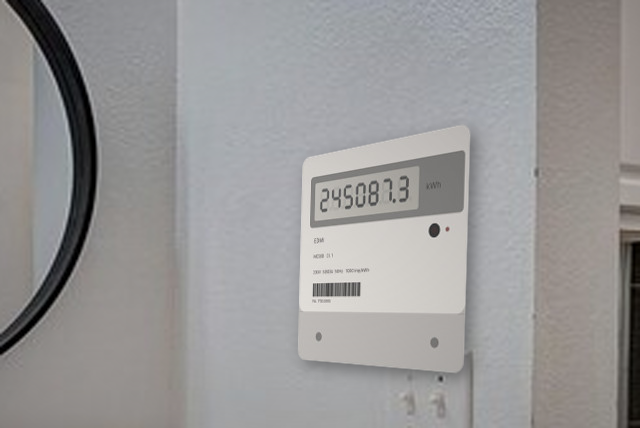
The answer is 245087.3; kWh
